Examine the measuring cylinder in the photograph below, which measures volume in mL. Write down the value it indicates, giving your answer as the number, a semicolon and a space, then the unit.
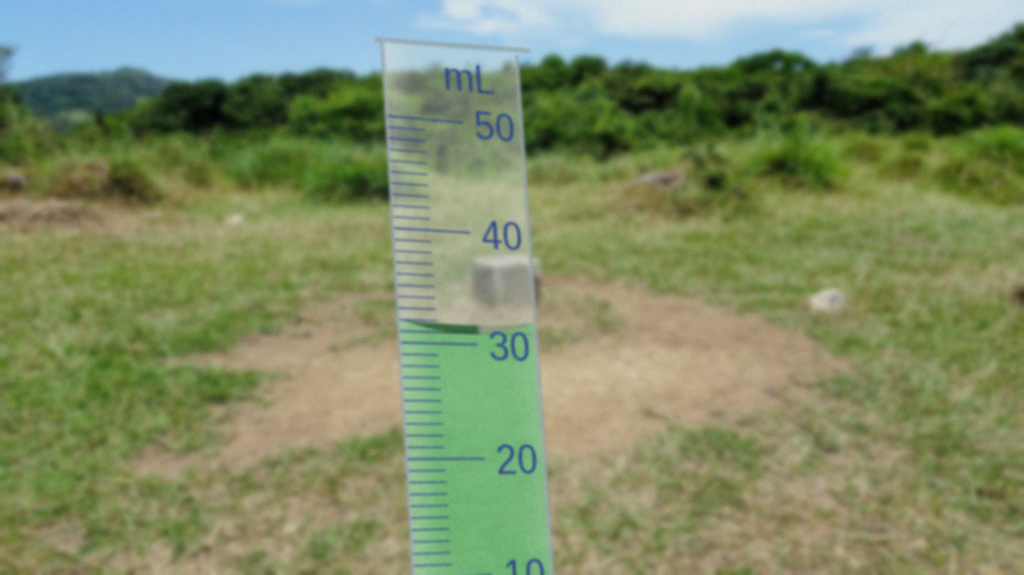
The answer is 31; mL
